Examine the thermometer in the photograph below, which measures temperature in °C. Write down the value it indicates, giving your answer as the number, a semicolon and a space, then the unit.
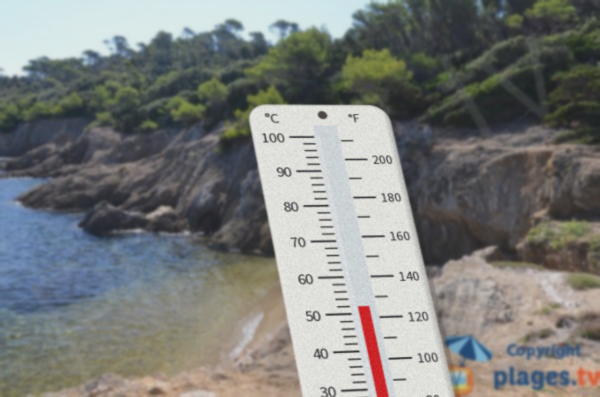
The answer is 52; °C
